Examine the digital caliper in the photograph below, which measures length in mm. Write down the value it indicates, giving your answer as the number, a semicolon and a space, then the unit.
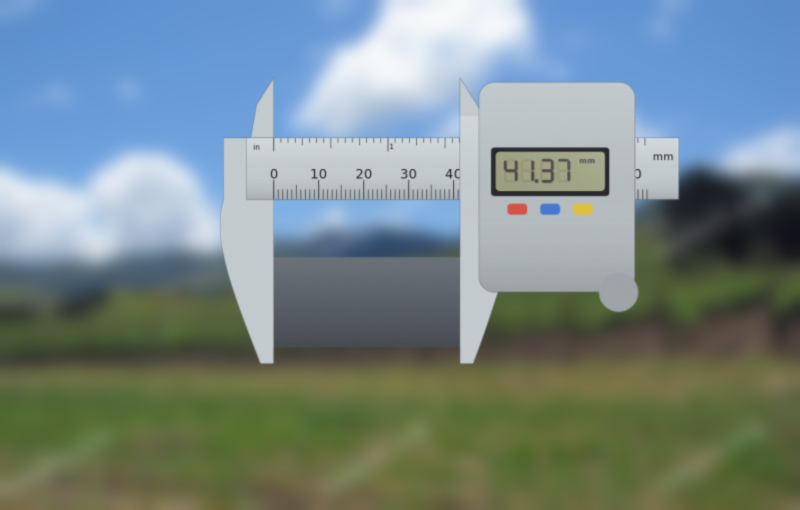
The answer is 41.37; mm
